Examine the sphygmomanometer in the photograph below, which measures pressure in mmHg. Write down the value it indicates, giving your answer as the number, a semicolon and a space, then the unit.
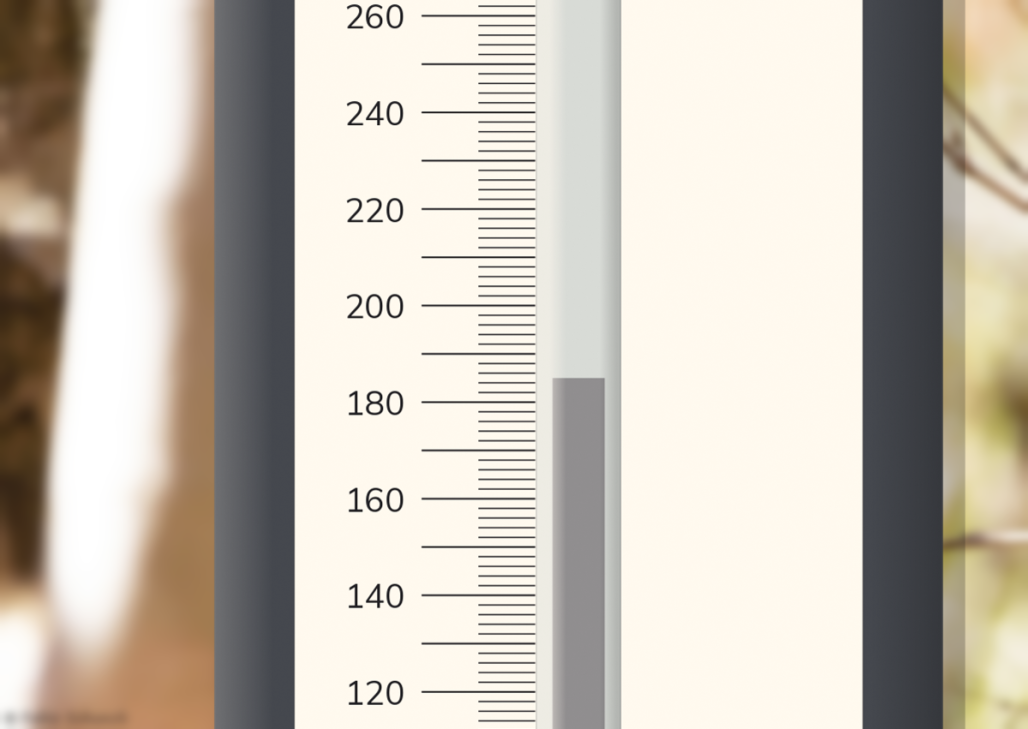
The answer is 185; mmHg
